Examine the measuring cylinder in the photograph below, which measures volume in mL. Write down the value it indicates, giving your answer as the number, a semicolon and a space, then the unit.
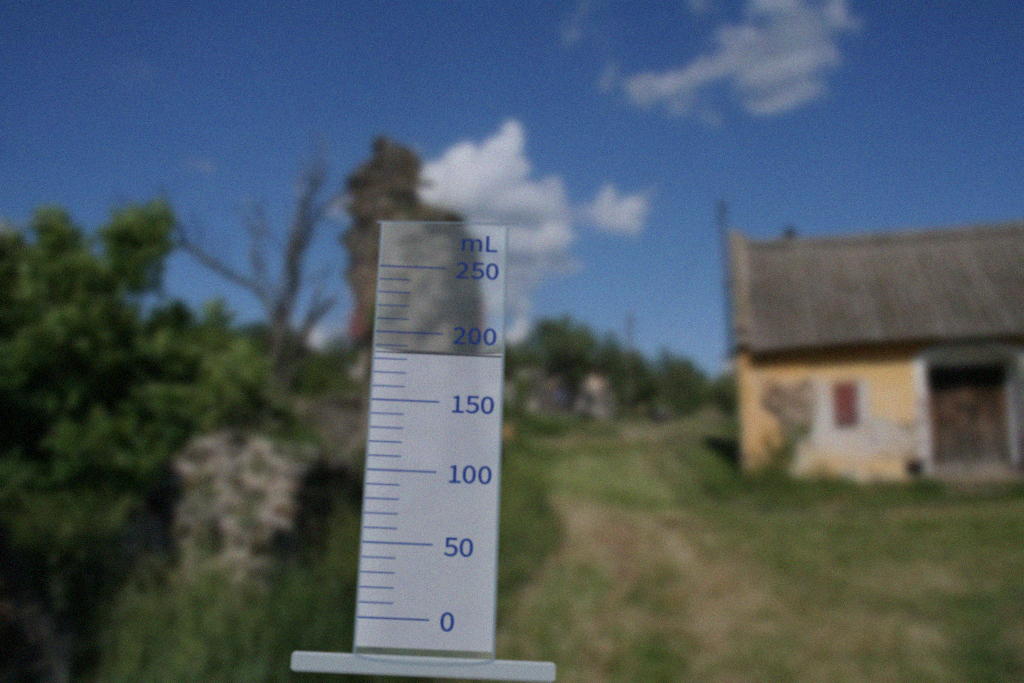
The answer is 185; mL
